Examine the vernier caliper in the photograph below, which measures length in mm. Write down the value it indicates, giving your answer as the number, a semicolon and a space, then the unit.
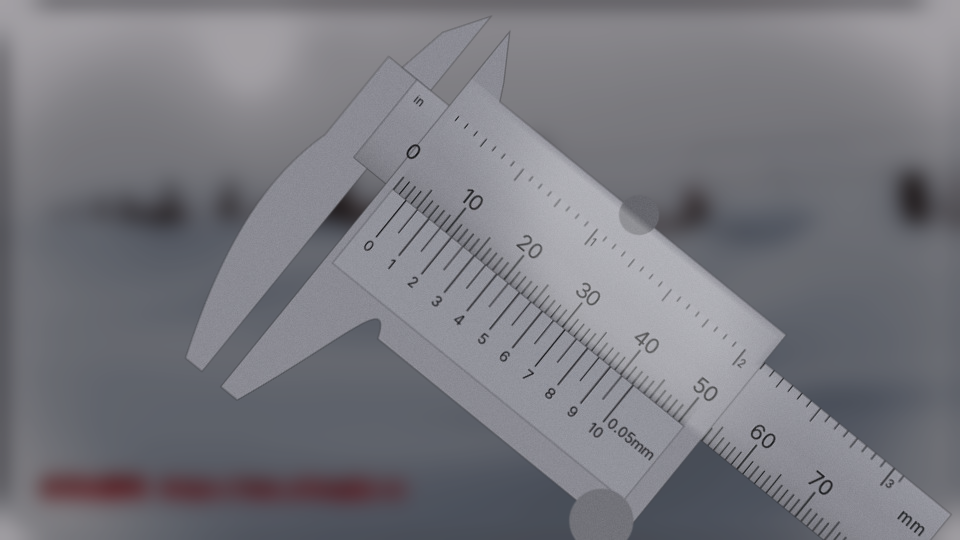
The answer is 3.2; mm
